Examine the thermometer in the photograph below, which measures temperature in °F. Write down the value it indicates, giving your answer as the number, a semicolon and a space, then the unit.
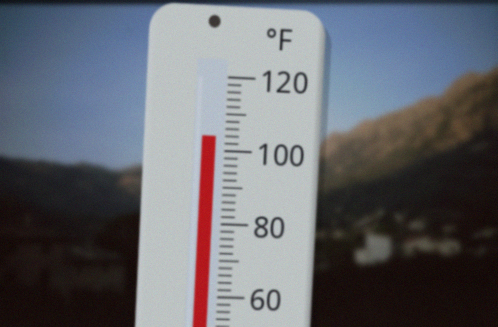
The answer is 104; °F
